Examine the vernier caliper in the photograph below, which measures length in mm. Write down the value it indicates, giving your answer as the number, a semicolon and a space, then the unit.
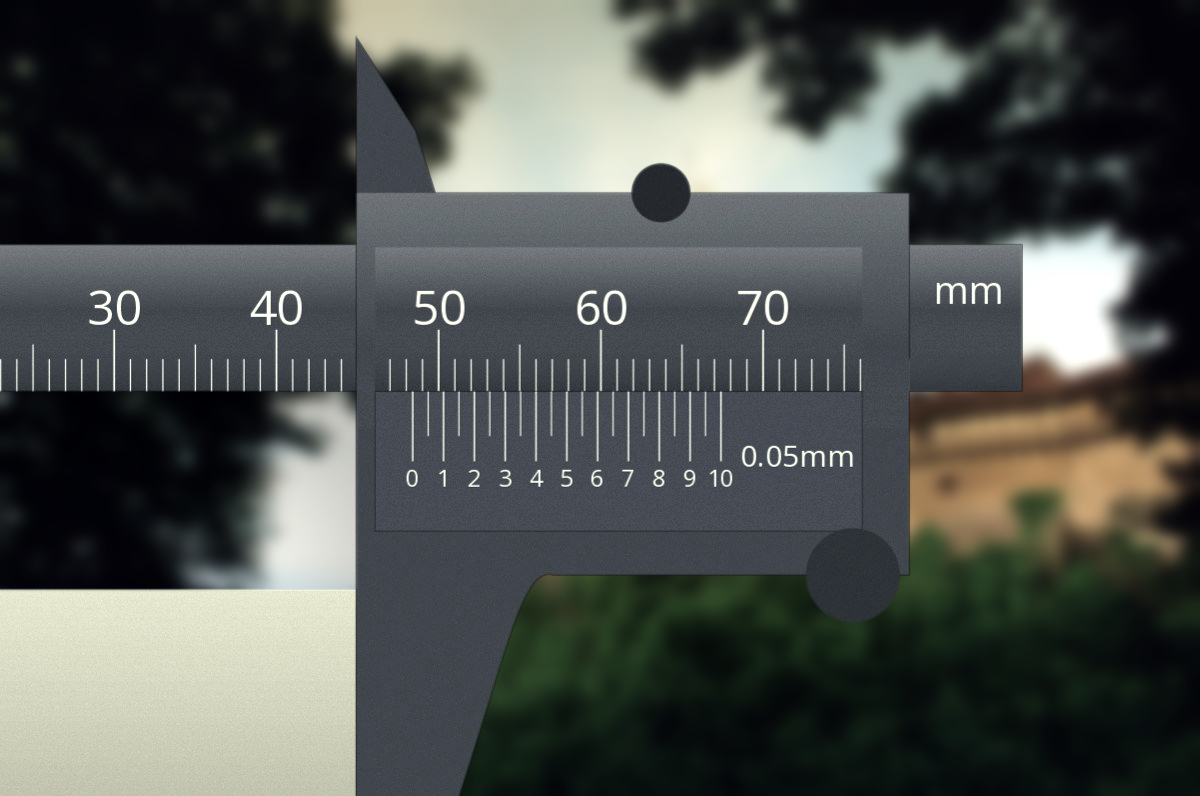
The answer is 48.4; mm
